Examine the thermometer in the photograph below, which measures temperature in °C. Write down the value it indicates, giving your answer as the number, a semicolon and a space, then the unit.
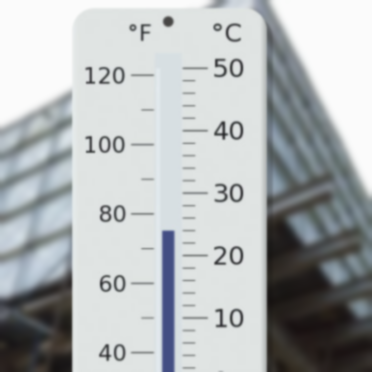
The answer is 24; °C
